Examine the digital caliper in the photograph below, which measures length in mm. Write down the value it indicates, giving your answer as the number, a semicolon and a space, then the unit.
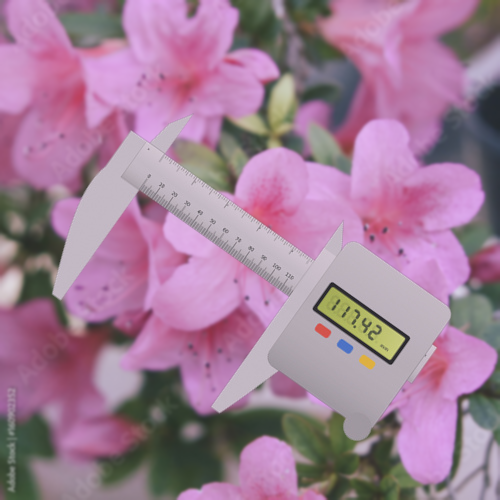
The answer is 117.42; mm
